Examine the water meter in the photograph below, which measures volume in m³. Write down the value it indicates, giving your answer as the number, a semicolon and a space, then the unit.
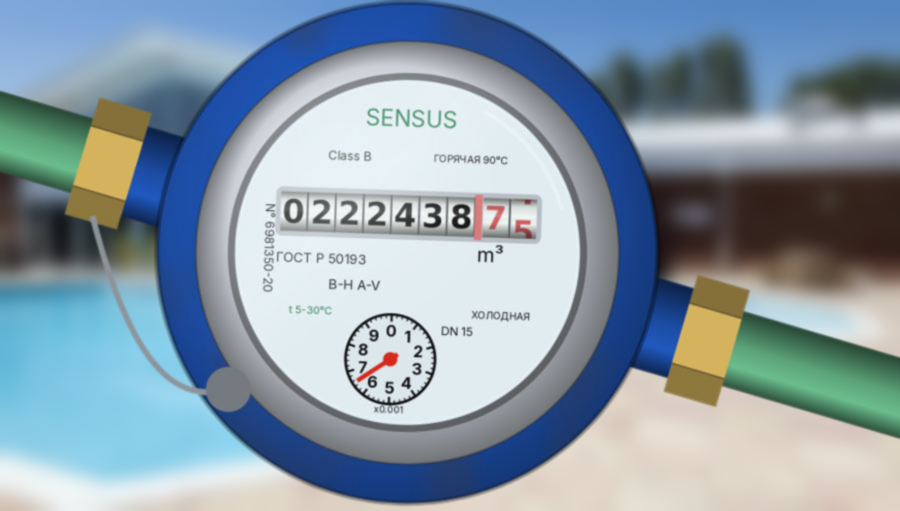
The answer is 222438.746; m³
